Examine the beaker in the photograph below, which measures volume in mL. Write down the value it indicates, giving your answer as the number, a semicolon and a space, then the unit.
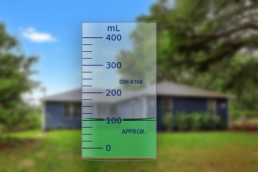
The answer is 100; mL
